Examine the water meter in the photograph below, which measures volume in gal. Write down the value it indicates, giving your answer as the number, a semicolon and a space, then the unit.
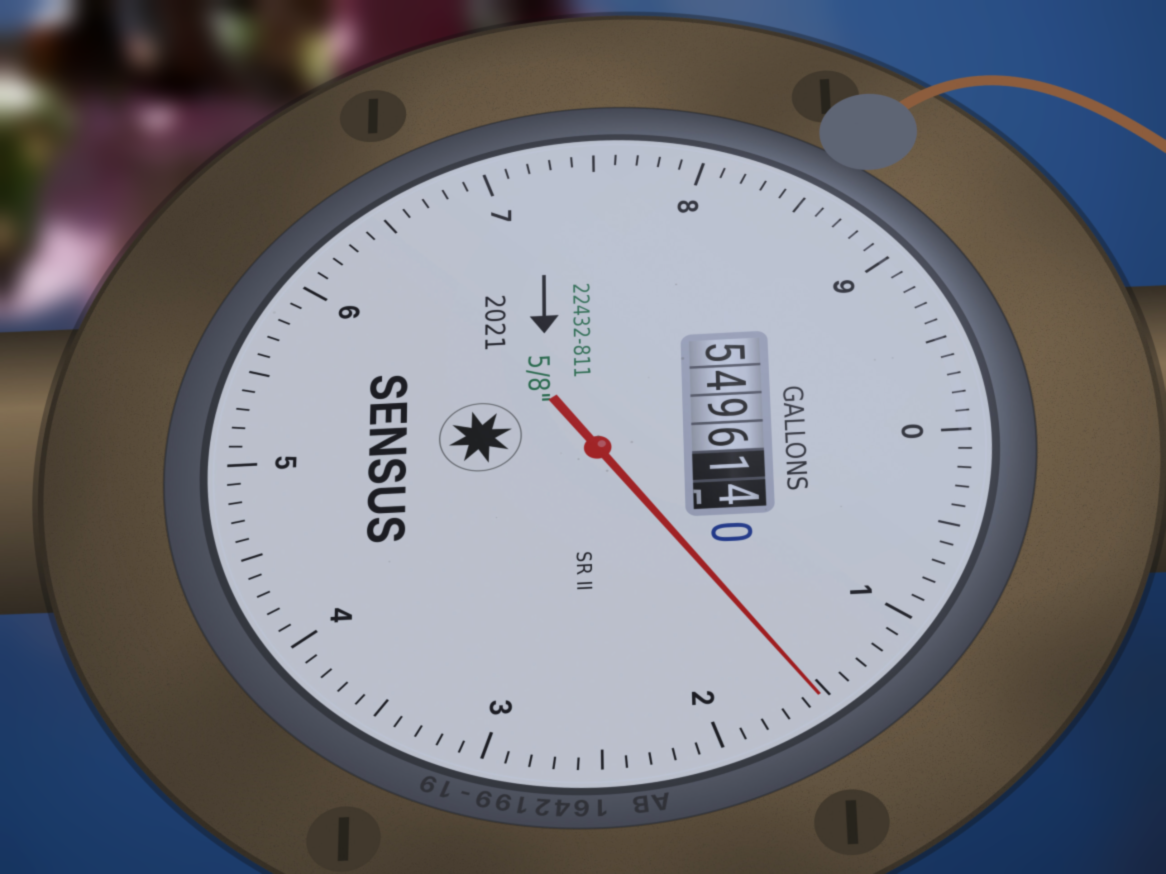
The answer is 5496141.5; gal
